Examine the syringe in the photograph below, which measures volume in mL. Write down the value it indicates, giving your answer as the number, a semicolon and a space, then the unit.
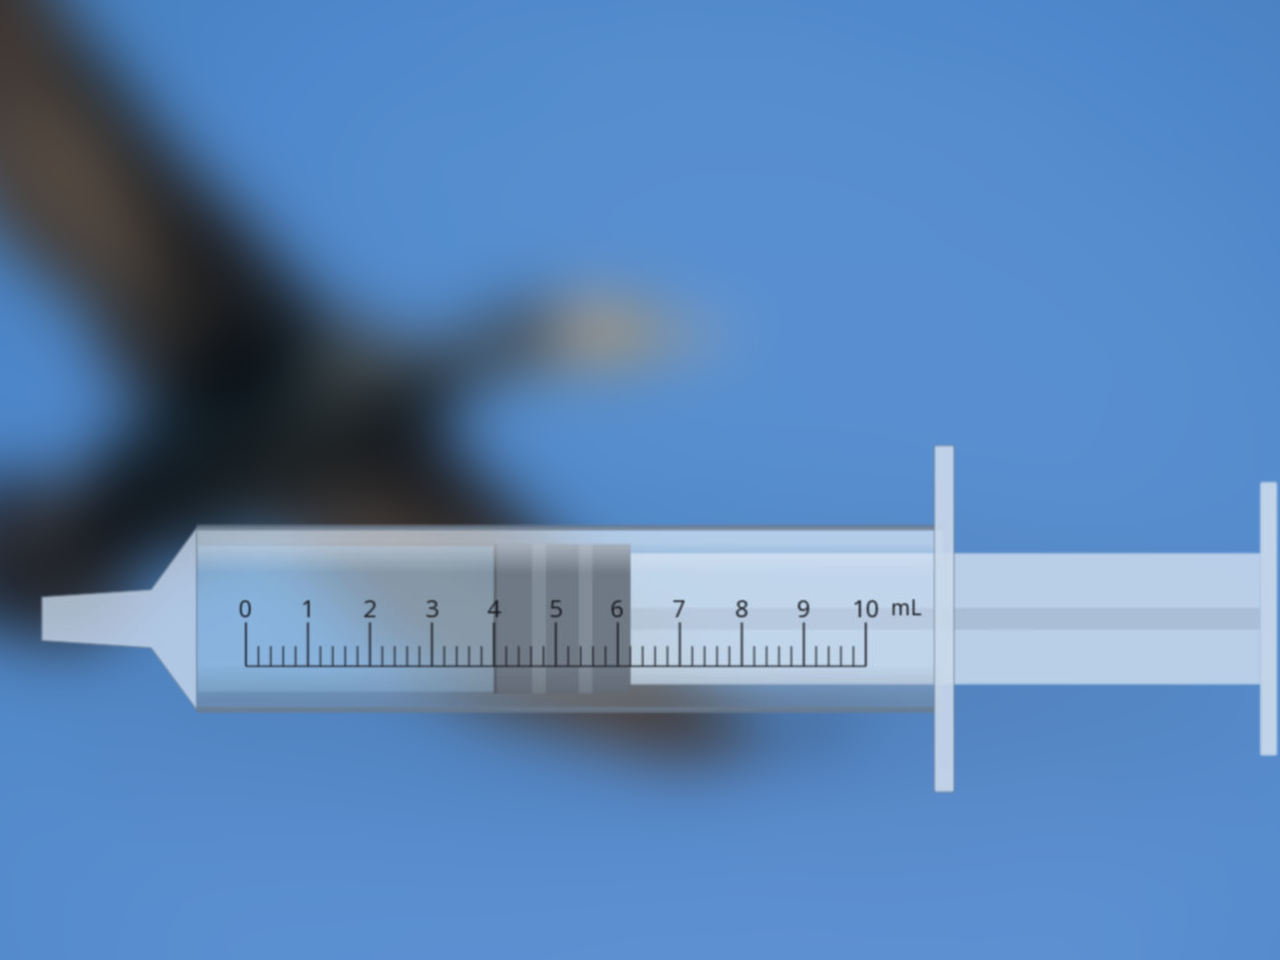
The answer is 4; mL
